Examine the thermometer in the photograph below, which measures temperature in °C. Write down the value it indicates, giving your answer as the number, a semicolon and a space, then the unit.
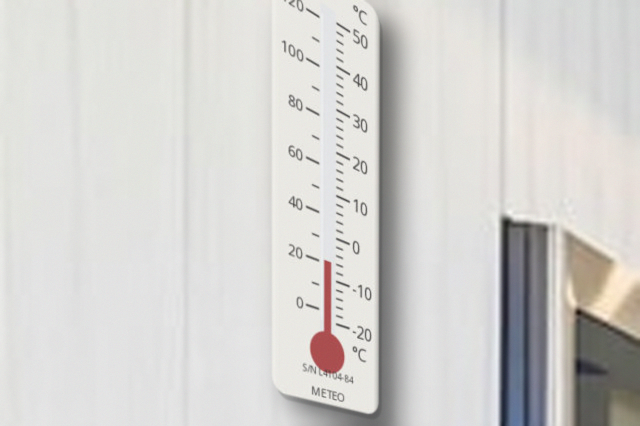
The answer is -6; °C
